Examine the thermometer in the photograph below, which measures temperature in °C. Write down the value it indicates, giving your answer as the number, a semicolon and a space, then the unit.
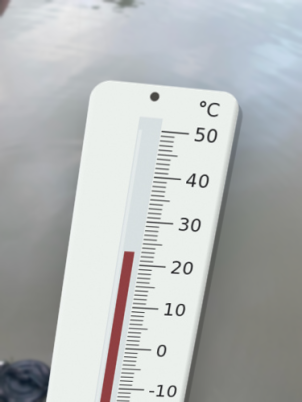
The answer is 23; °C
